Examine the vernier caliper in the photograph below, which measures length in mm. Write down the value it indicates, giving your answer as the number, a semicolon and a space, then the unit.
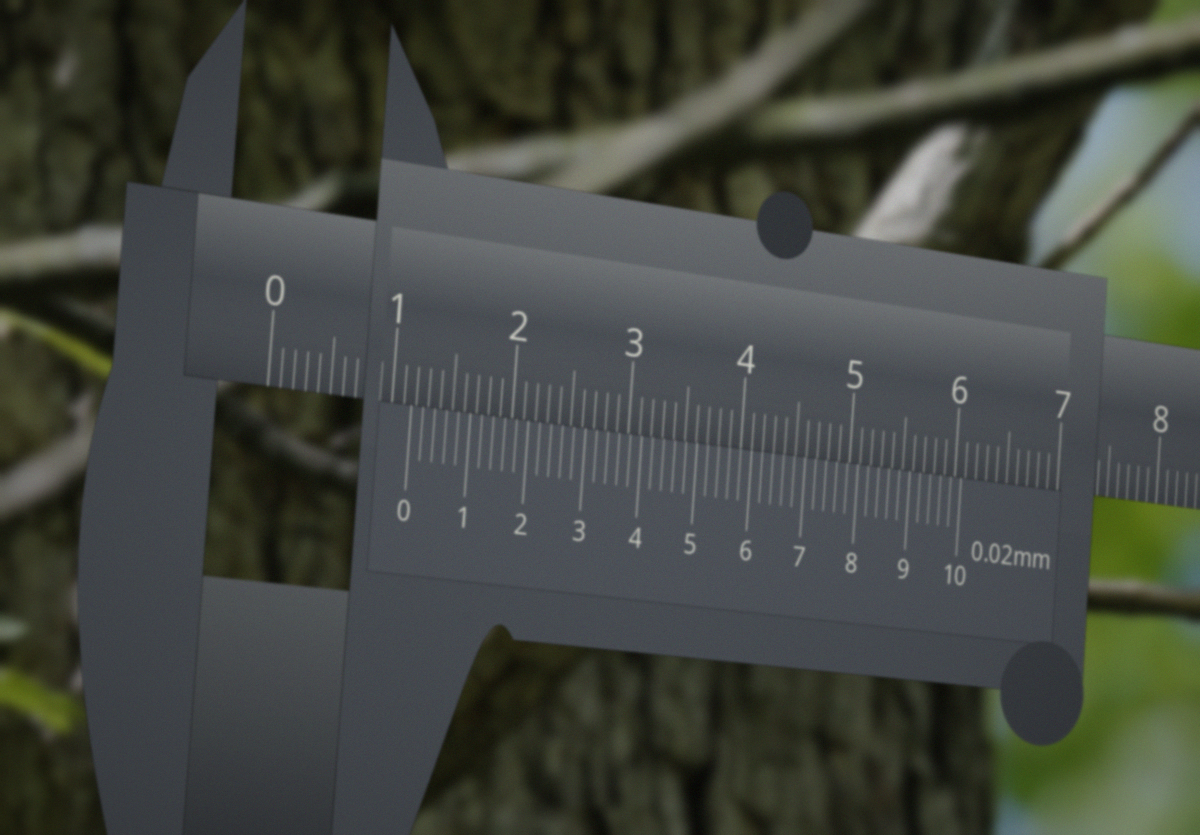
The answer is 11.6; mm
